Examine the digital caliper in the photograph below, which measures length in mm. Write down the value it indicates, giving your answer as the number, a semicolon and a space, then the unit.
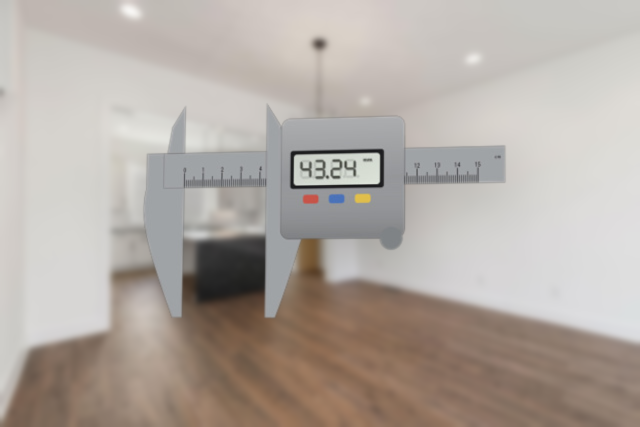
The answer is 43.24; mm
